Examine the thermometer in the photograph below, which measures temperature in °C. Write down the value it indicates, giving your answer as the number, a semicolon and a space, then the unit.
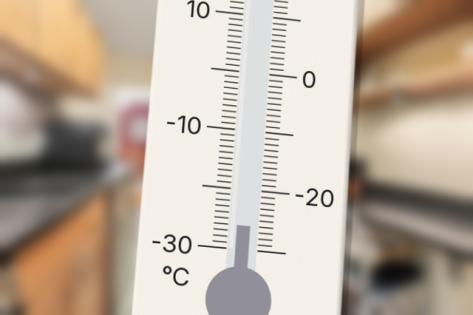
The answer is -26; °C
